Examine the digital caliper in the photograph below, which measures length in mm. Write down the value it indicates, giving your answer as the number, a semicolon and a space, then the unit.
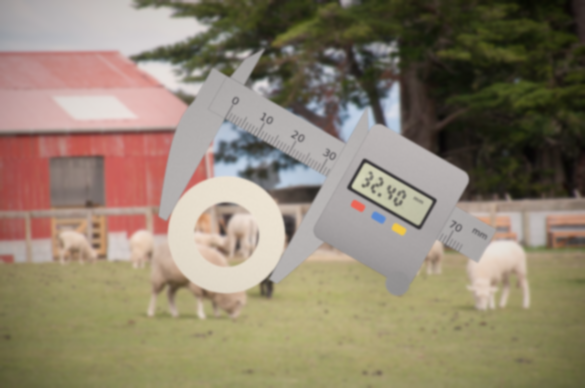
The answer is 32.40; mm
